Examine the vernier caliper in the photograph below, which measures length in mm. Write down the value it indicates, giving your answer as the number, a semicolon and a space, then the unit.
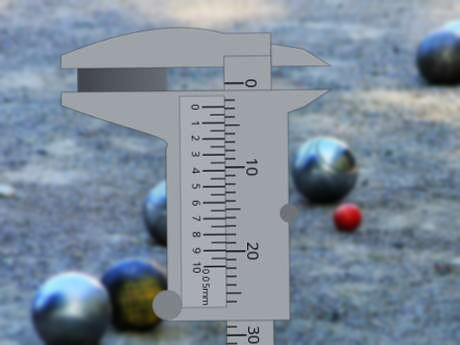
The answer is 2.8; mm
